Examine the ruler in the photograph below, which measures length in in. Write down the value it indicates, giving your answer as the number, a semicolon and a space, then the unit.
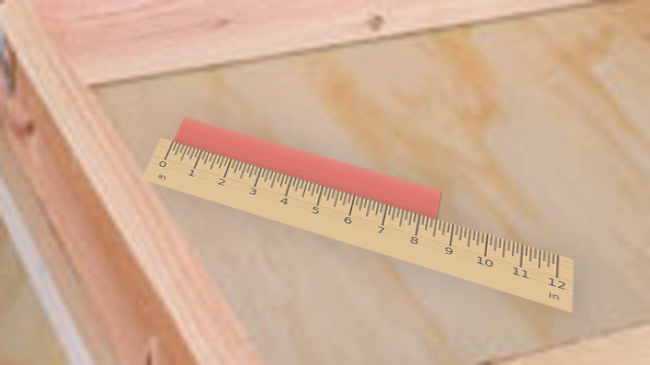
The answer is 8.5; in
